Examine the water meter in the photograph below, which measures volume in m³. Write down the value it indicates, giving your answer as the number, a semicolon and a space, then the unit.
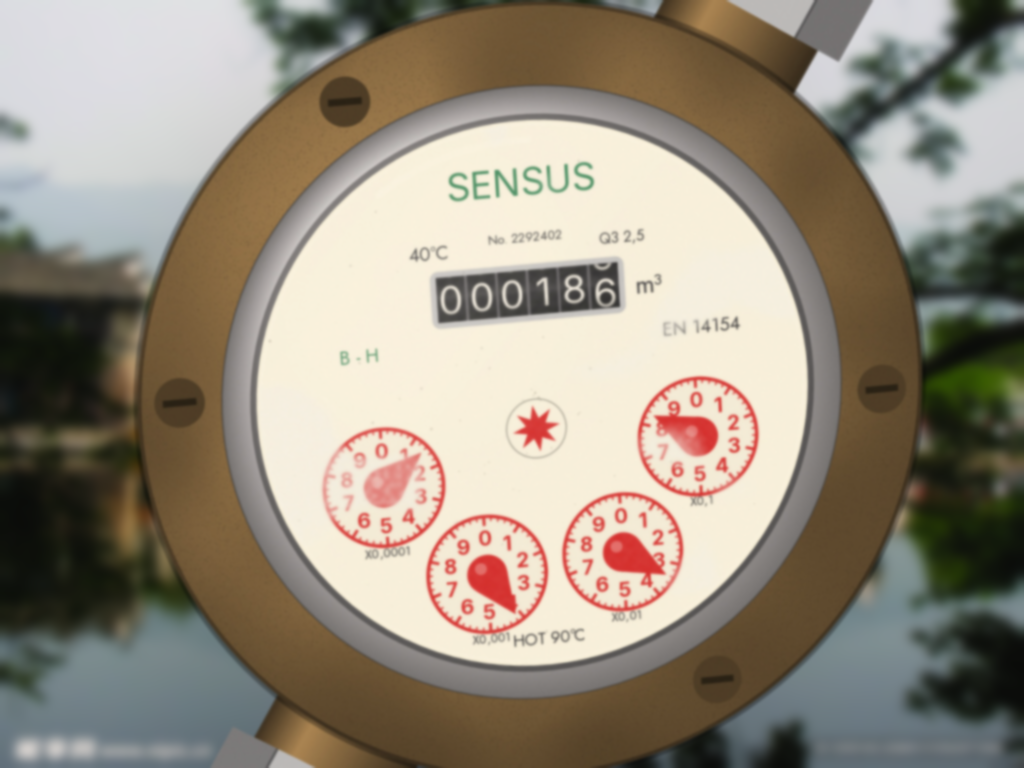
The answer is 185.8341; m³
